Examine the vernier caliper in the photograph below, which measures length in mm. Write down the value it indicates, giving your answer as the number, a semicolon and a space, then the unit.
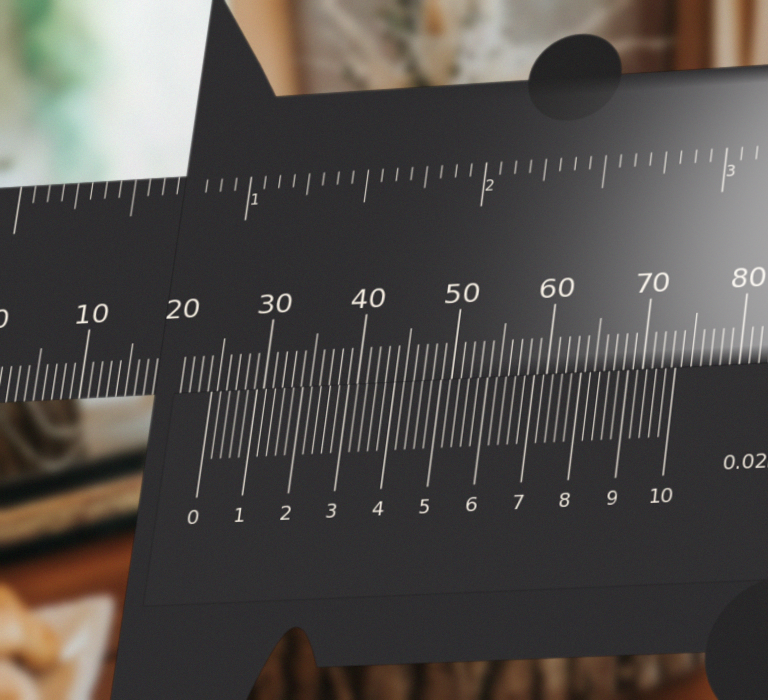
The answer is 24.4; mm
